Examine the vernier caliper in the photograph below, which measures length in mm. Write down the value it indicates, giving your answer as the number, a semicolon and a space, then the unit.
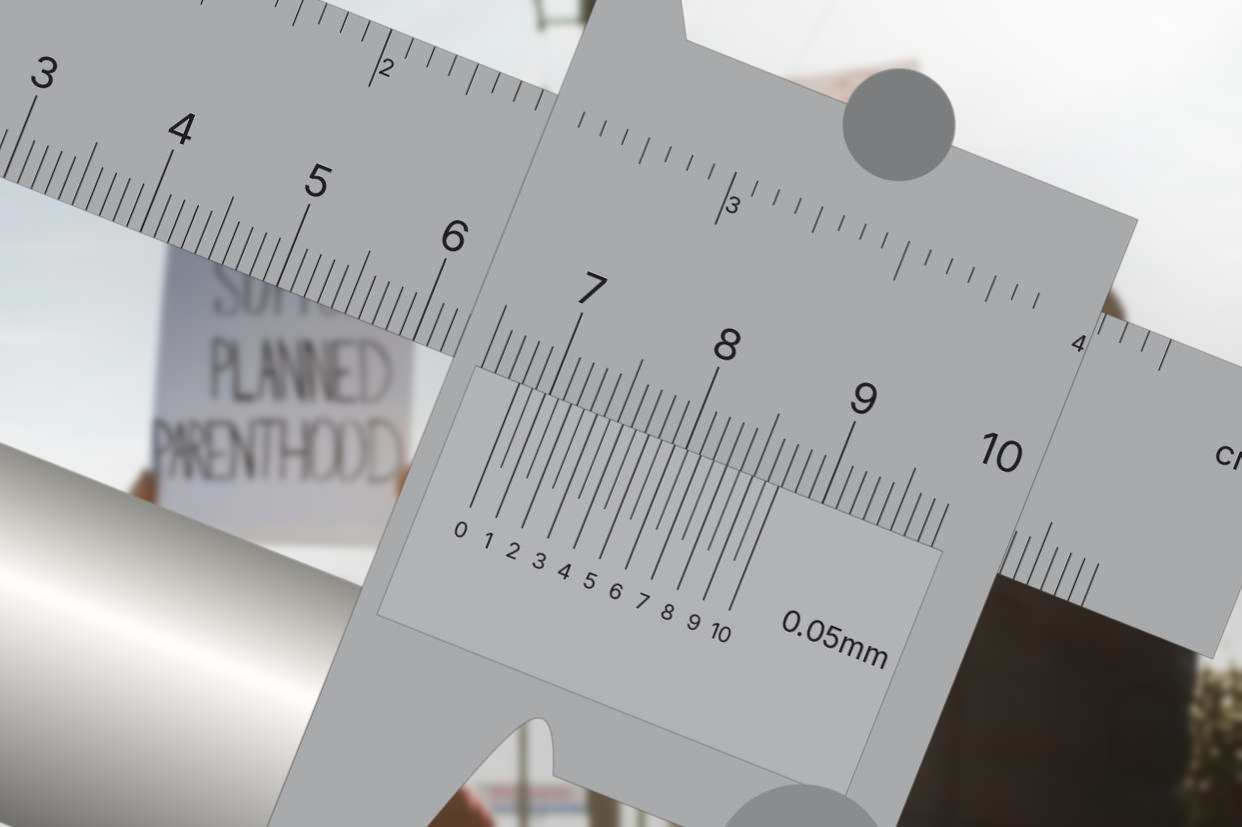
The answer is 67.8; mm
